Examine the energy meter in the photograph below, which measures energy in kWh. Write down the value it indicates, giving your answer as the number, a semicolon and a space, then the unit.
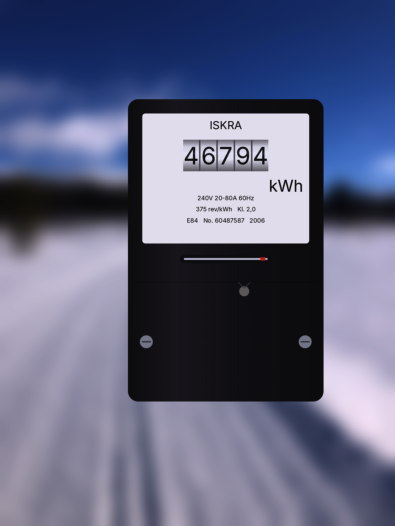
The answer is 46794; kWh
